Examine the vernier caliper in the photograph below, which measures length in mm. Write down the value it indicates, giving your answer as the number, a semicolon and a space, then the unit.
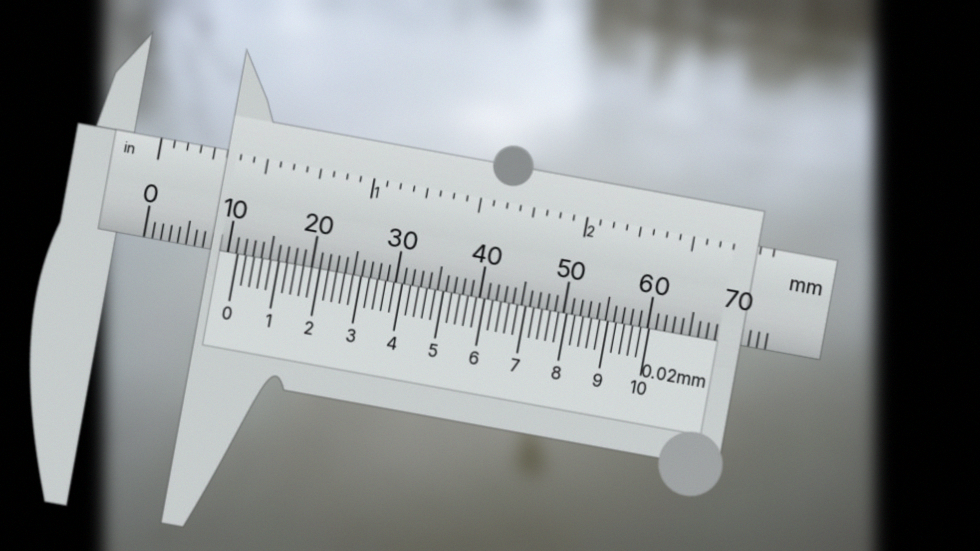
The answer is 11.2; mm
